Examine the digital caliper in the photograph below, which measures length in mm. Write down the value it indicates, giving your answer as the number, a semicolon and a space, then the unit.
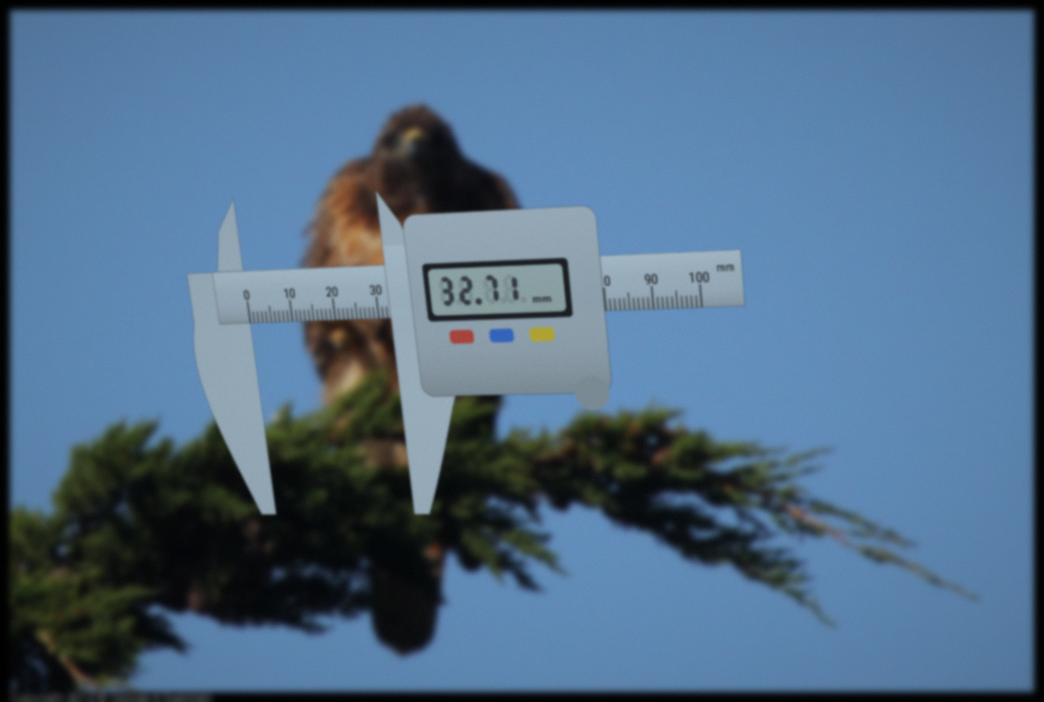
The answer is 32.71; mm
